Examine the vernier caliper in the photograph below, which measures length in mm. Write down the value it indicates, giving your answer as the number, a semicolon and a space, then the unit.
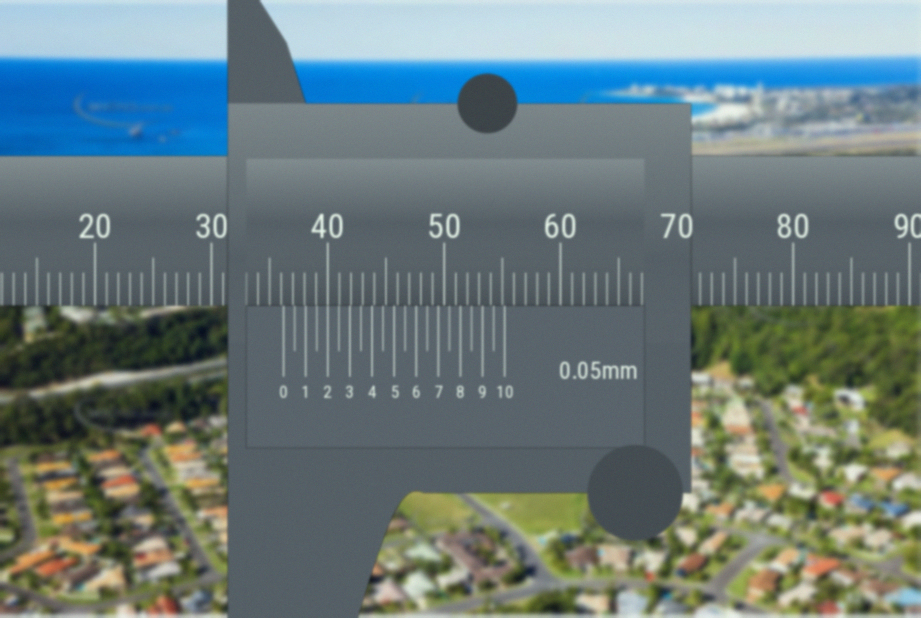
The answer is 36.2; mm
